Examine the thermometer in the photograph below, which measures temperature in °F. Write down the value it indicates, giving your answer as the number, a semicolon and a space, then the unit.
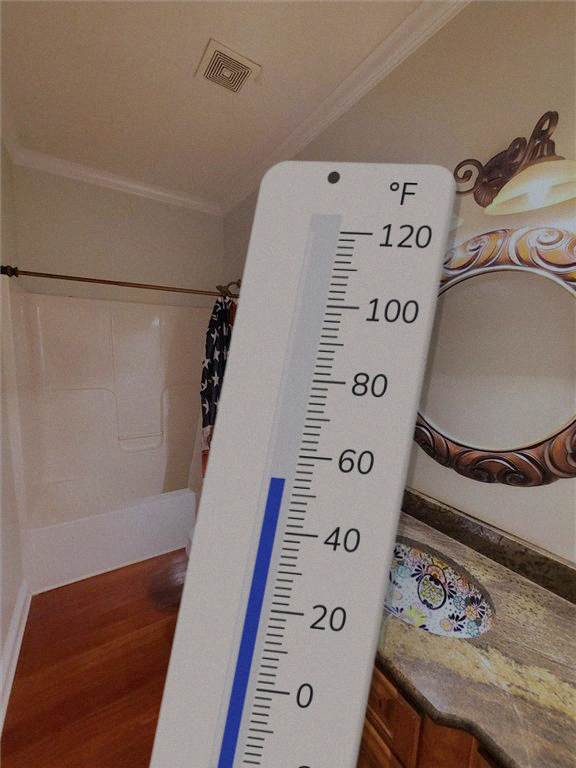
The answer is 54; °F
